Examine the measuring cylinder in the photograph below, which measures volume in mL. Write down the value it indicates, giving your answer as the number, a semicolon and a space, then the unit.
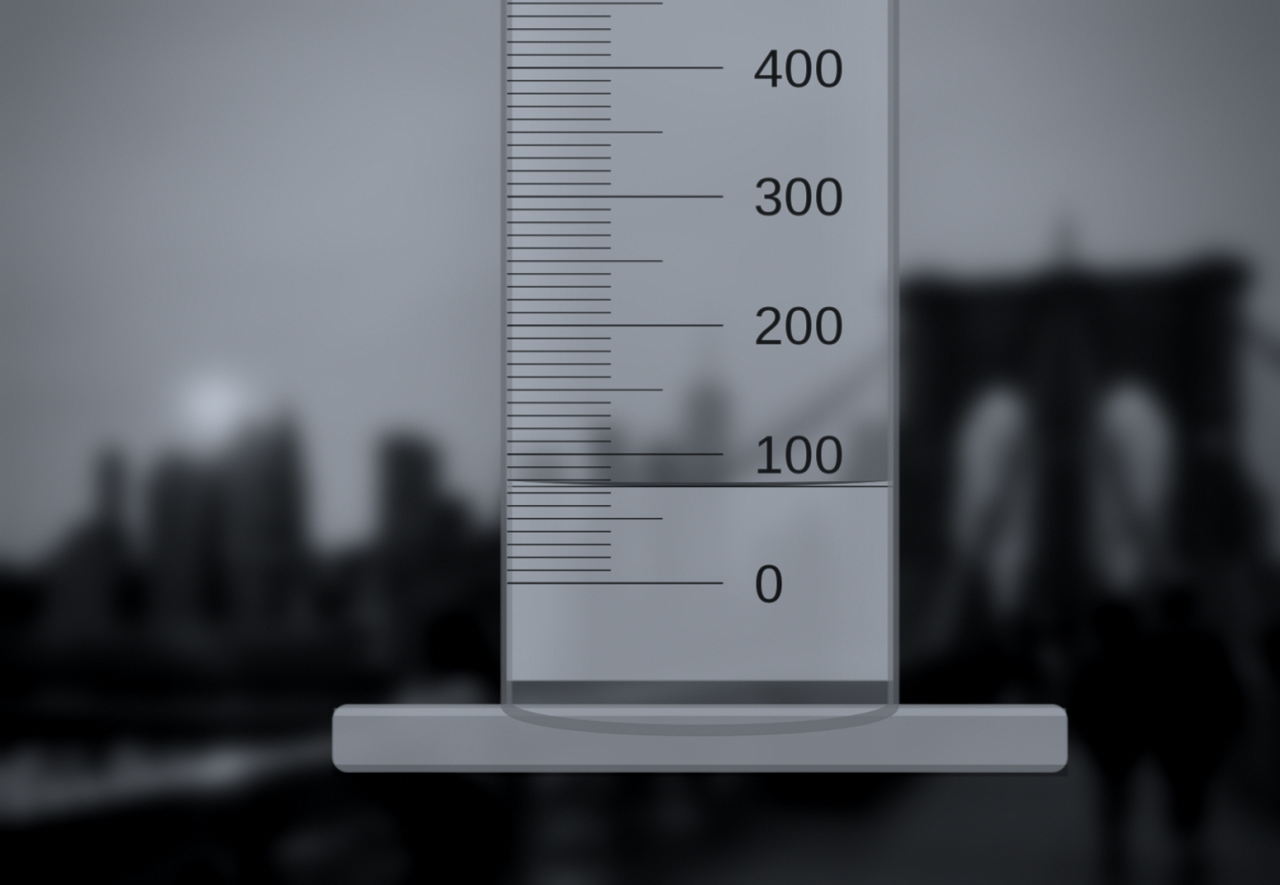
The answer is 75; mL
